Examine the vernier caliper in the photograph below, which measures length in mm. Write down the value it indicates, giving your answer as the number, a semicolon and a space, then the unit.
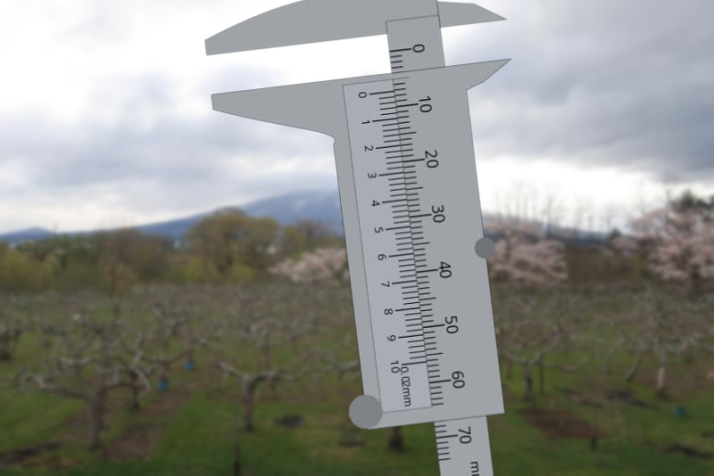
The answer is 7.2; mm
